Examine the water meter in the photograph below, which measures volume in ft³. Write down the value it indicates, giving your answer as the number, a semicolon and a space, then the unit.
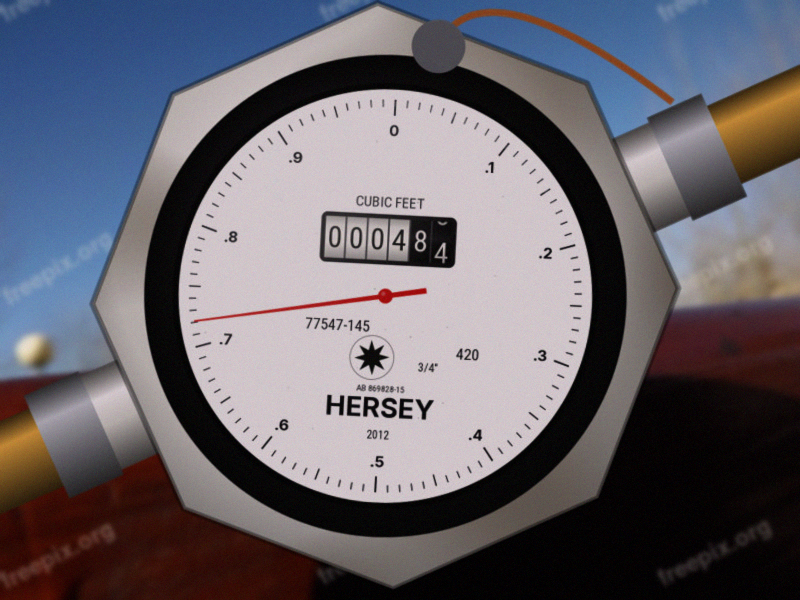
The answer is 483.72; ft³
